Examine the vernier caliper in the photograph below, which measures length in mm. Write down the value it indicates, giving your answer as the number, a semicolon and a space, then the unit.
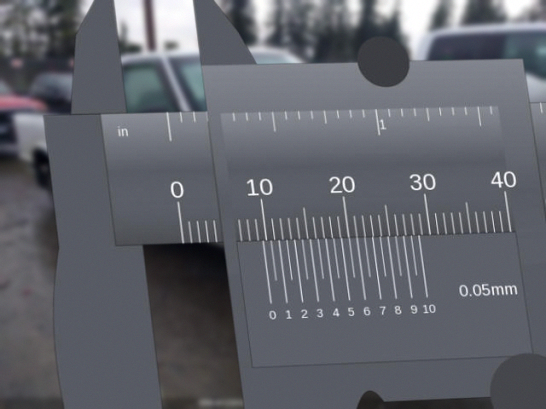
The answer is 9.6; mm
